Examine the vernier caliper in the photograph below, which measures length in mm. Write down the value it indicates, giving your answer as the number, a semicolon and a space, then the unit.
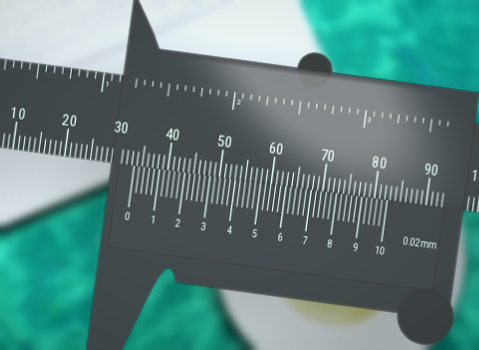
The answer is 33.5; mm
